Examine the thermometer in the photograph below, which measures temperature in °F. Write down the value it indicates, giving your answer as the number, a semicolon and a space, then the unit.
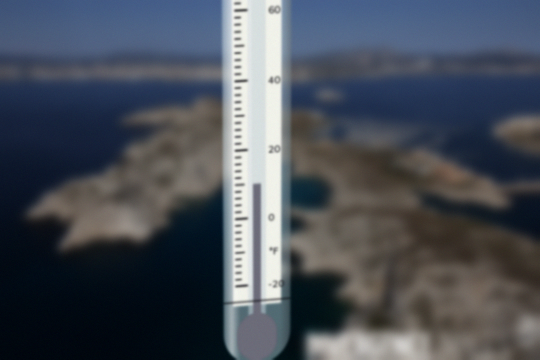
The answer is 10; °F
